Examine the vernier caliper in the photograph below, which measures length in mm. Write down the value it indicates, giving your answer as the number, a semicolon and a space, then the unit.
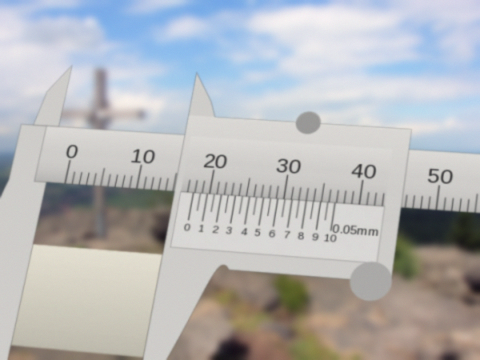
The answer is 17.8; mm
